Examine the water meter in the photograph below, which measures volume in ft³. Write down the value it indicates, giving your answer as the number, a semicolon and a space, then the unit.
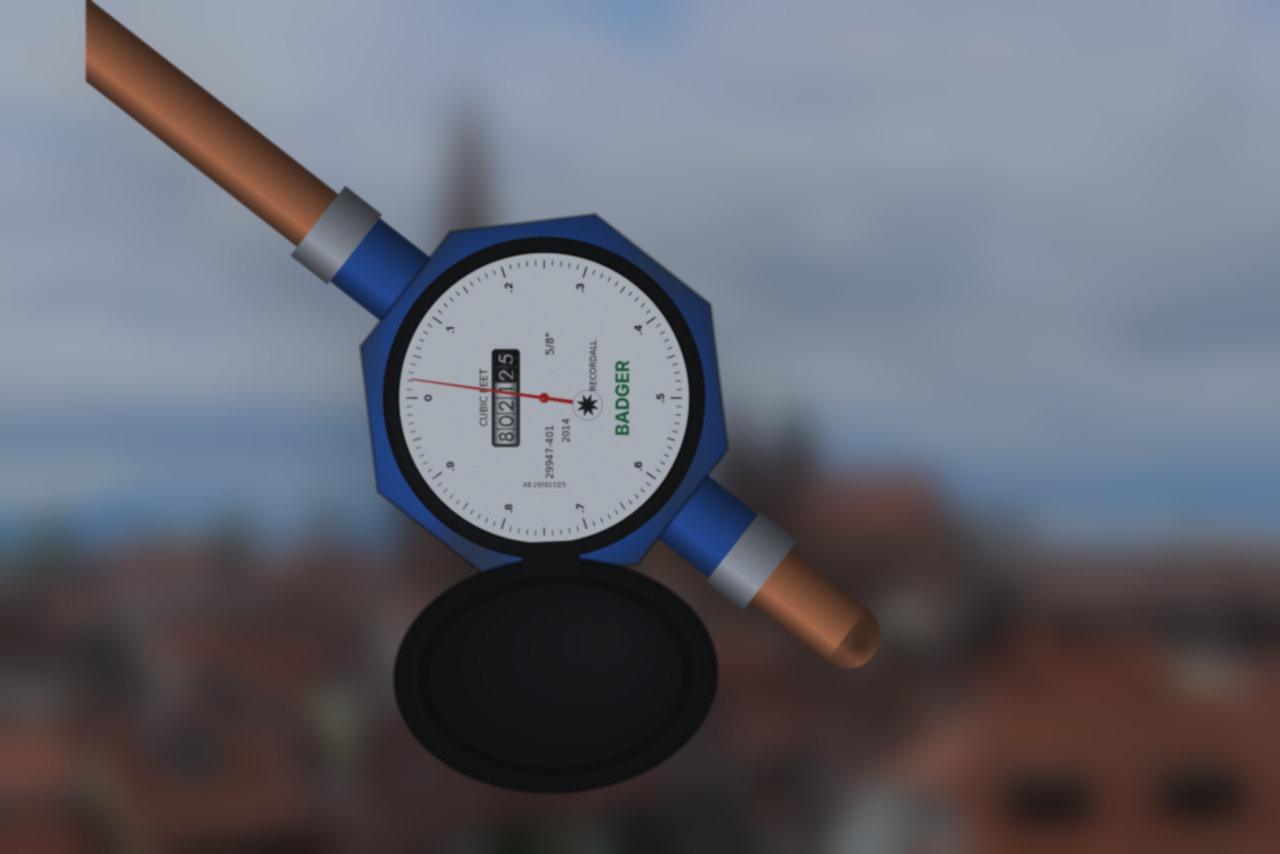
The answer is 802125.02; ft³
